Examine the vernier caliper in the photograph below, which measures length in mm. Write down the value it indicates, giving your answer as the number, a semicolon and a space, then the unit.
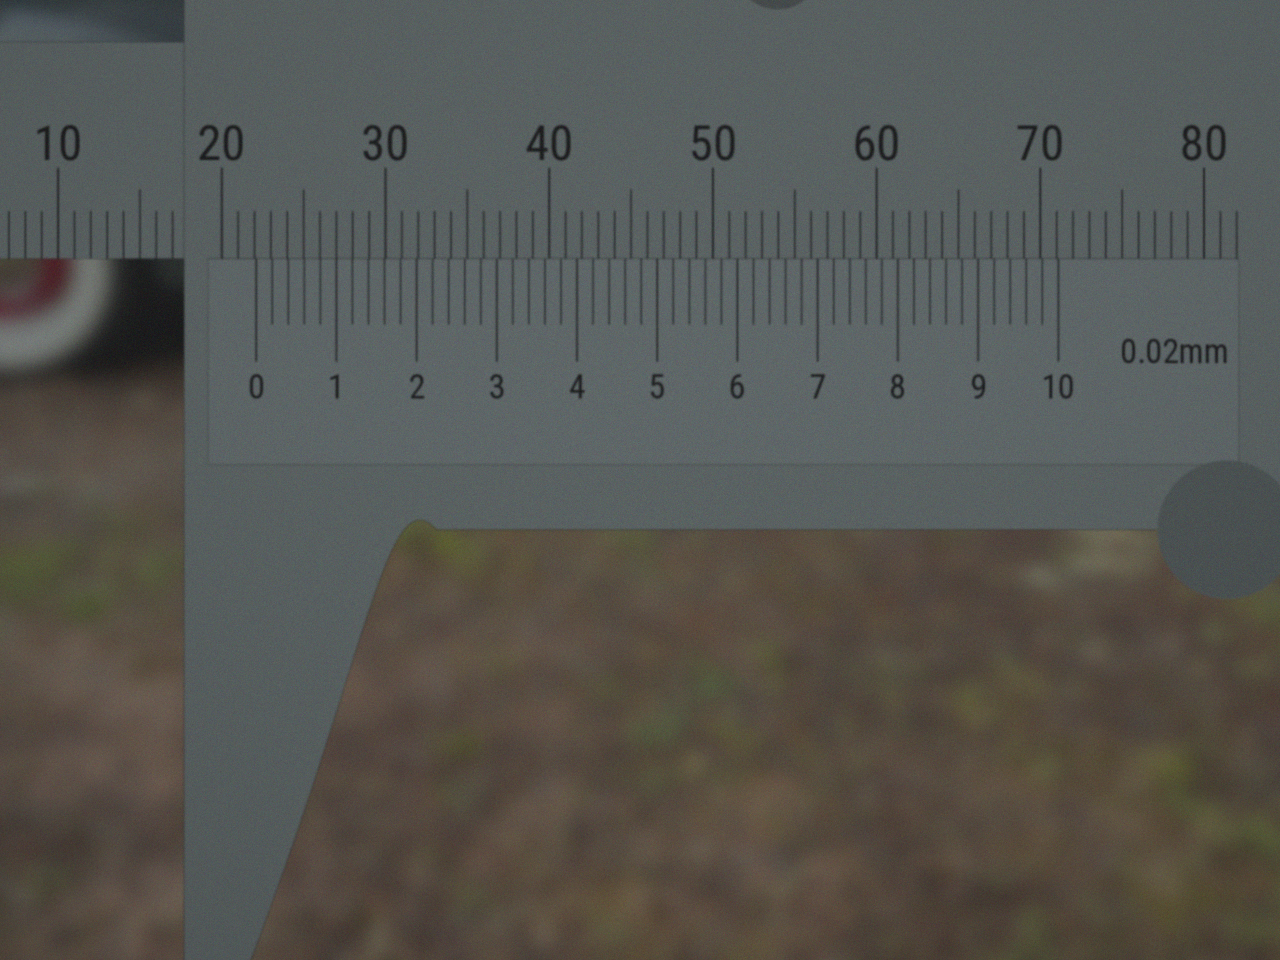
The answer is 22.1; mm
